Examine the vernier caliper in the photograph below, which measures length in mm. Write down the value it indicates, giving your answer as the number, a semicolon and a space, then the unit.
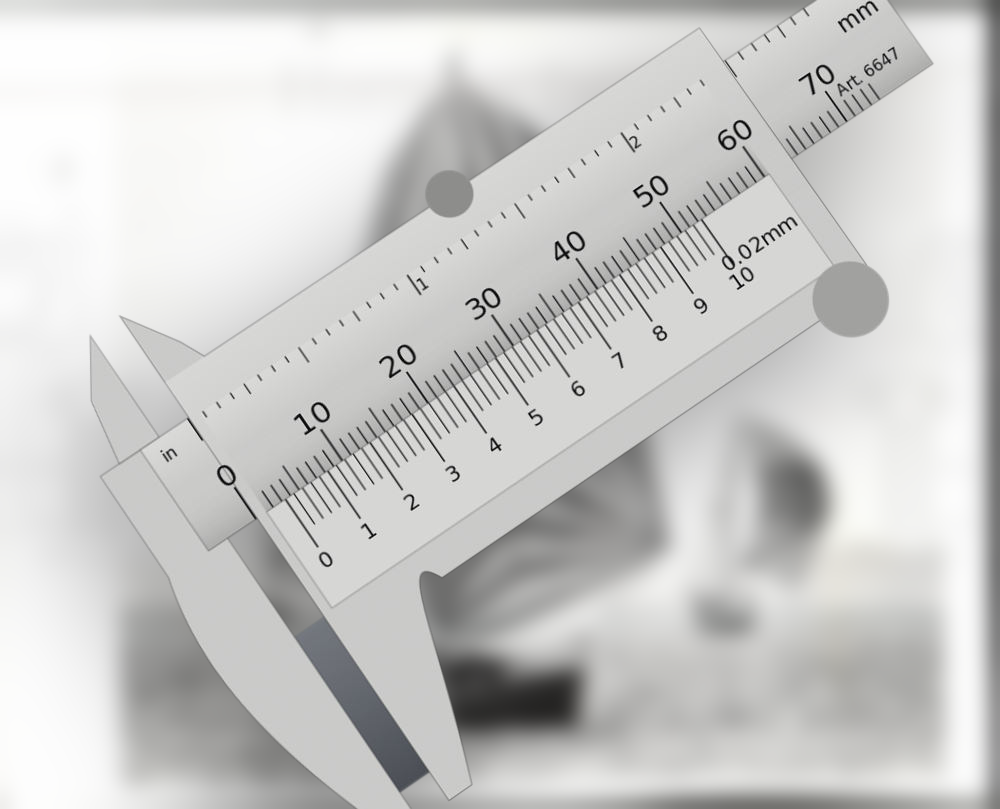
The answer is 3.4; mm
